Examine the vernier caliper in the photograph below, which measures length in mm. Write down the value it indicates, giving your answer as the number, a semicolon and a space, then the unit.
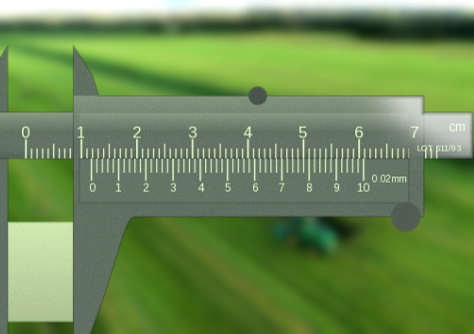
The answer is 11.8; mm
